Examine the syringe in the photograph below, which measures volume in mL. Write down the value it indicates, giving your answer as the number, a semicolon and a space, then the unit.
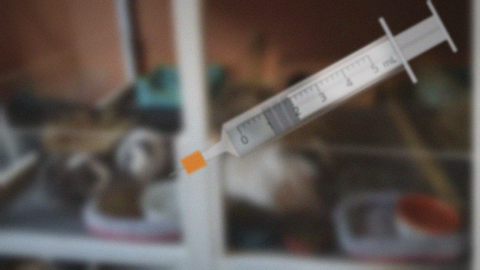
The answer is 1; mL
